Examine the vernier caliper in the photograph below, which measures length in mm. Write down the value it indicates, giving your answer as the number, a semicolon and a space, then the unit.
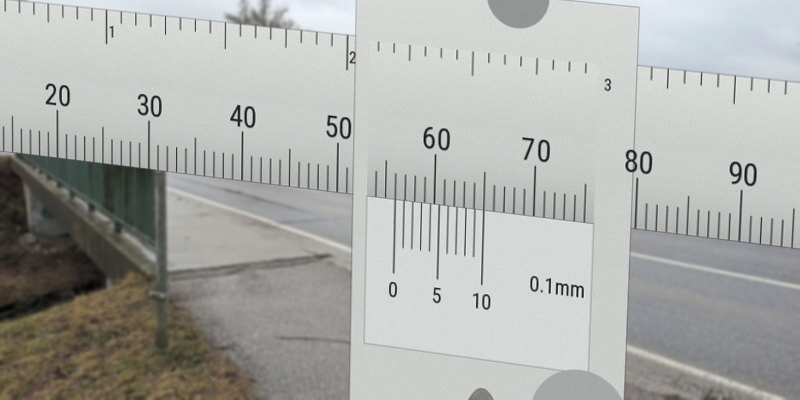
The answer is 56.0; mm
